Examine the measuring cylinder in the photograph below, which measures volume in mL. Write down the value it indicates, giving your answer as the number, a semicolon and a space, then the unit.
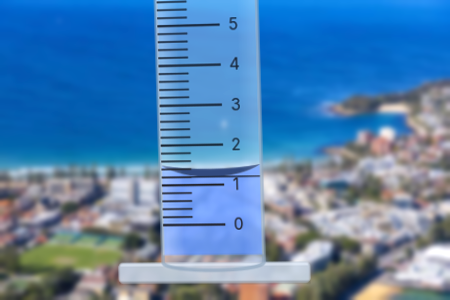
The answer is 1.2; mL
